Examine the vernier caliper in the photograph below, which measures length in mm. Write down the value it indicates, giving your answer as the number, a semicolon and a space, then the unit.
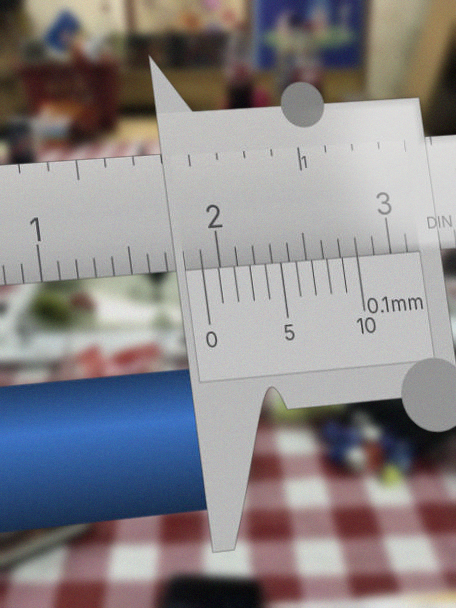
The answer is 19.0; mm
